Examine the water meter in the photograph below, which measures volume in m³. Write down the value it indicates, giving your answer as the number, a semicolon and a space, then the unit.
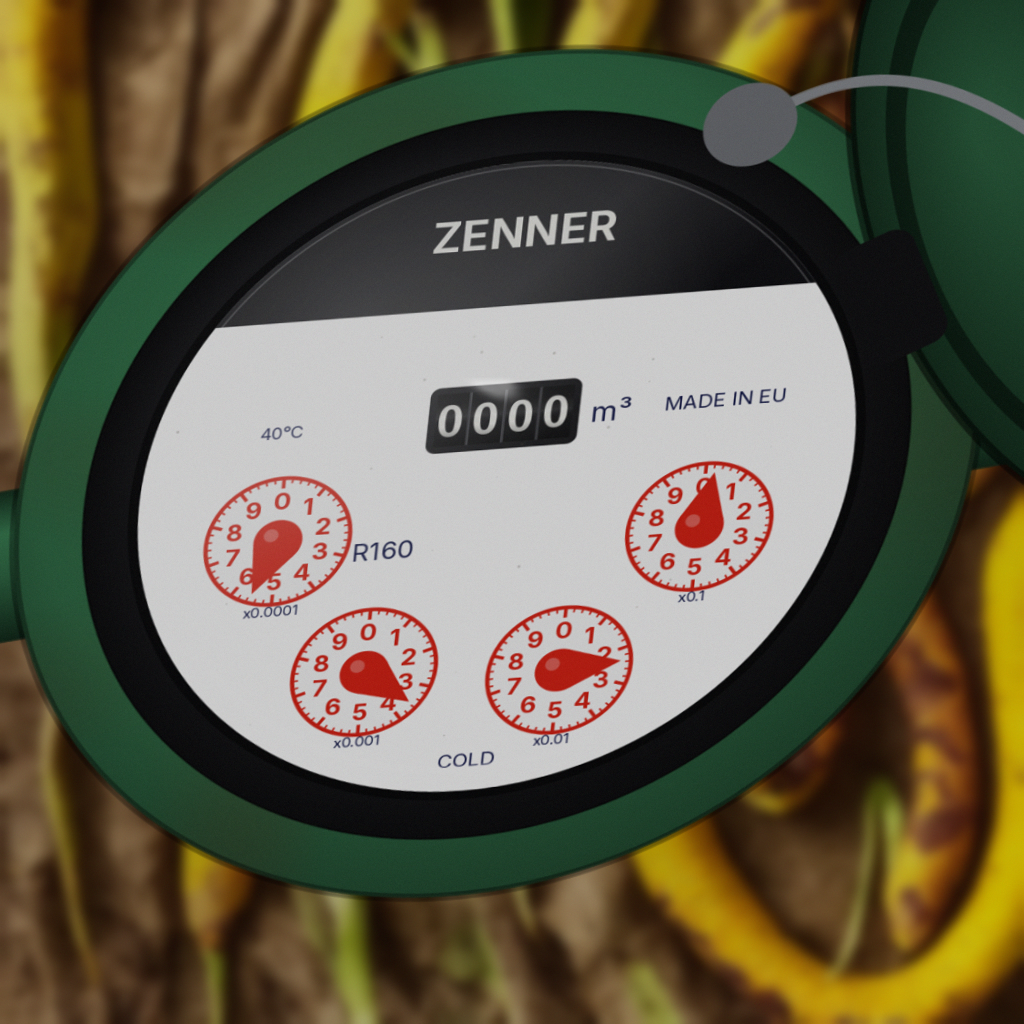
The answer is 0.0235; m³
